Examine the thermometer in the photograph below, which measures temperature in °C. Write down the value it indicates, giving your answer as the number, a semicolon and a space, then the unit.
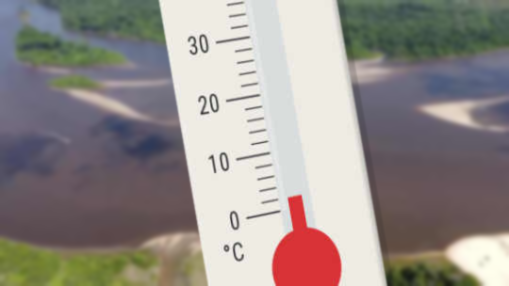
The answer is 2; °C
